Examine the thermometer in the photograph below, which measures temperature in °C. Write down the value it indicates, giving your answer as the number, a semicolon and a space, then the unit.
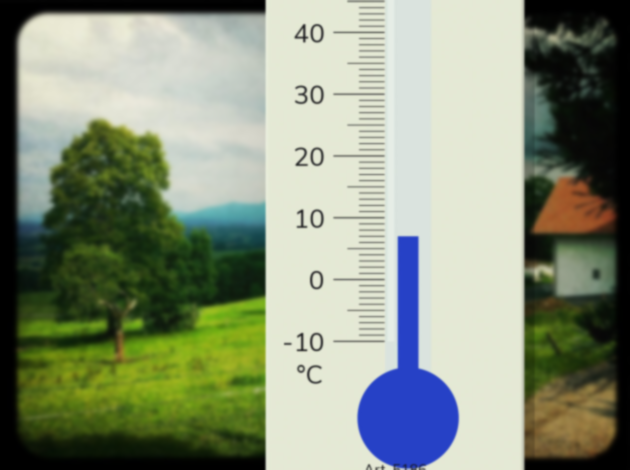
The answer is 7; °C
